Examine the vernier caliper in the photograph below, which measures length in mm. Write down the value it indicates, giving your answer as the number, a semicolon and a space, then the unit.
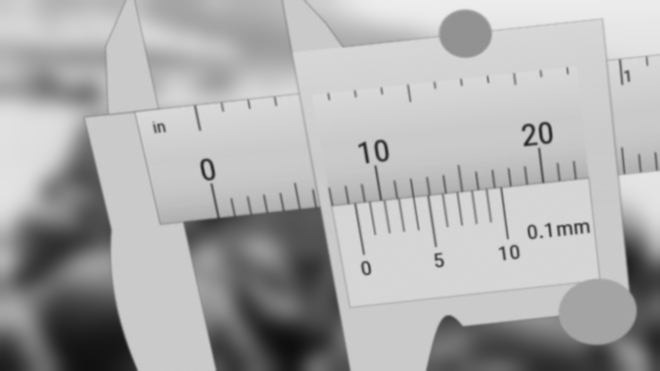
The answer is 8.4; mm
